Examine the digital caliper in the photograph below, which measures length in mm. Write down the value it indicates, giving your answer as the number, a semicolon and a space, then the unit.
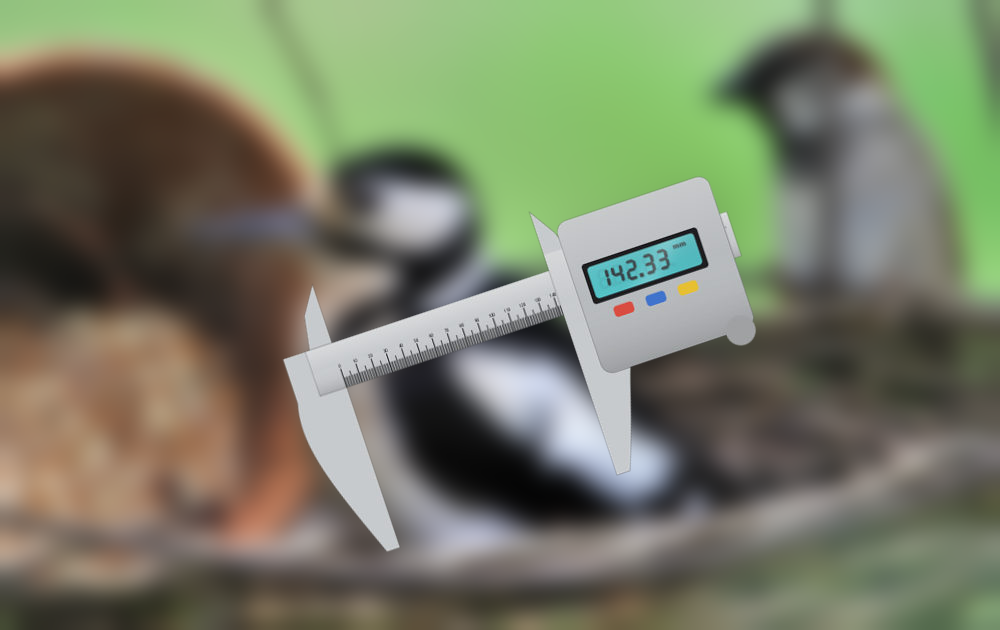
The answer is 142.33; mm
